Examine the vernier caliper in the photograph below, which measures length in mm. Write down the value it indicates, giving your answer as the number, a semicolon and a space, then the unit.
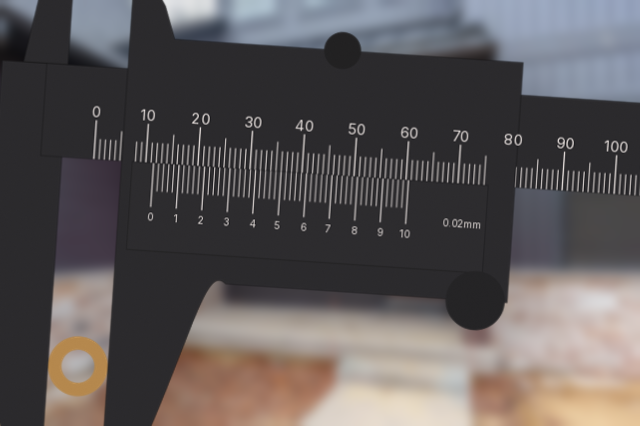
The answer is 11.5; mm
